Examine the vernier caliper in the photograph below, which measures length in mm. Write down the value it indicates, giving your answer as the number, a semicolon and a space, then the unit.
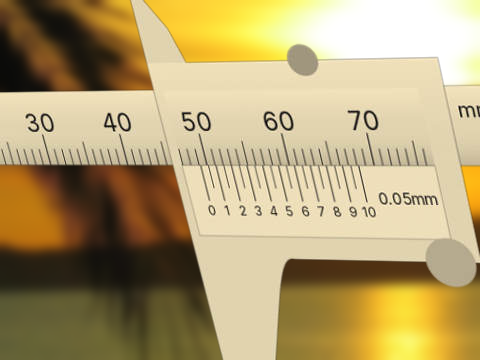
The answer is 49.2; mm
